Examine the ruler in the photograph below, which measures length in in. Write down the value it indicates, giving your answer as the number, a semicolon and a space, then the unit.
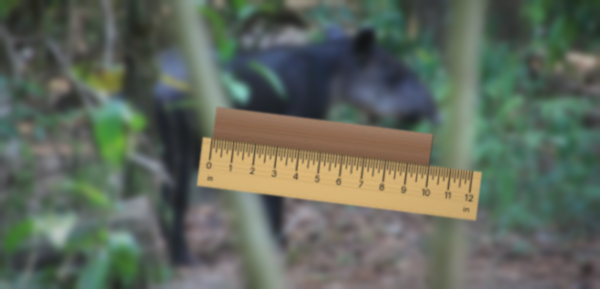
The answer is 10; in
